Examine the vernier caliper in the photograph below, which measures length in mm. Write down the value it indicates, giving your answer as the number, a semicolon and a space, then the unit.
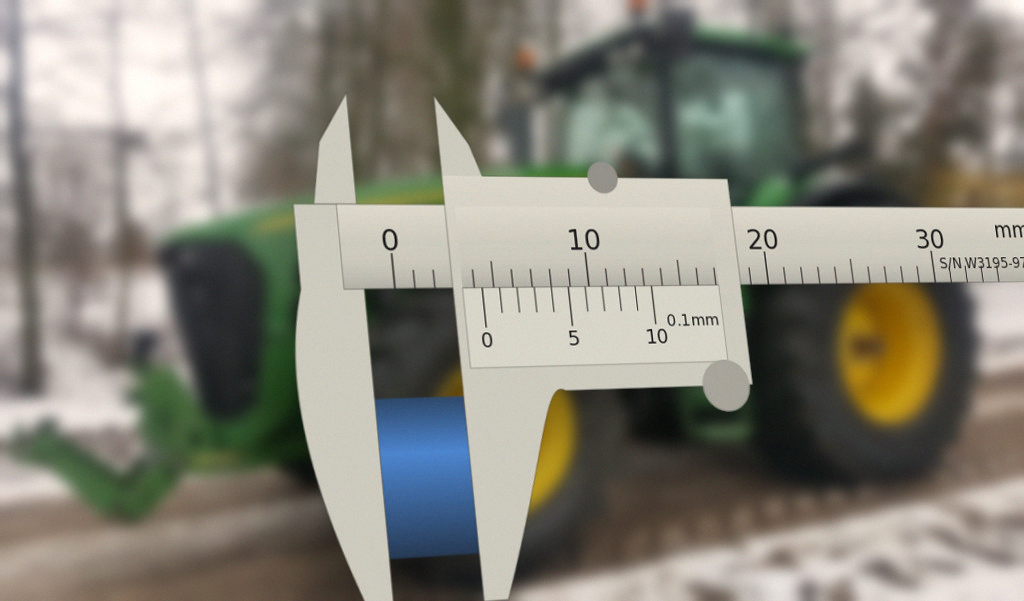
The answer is 4.4; mm
